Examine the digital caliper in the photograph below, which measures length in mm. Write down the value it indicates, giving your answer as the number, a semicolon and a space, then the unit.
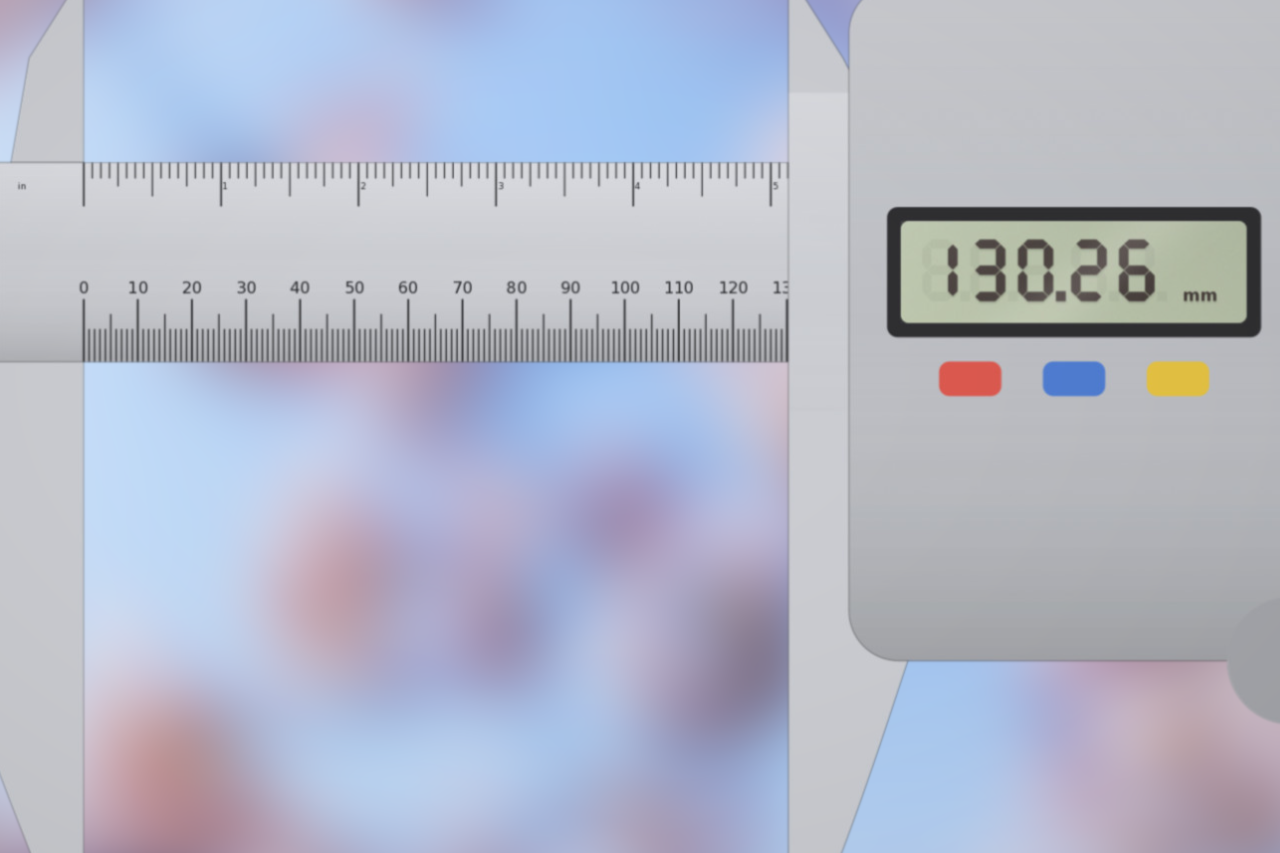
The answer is 130.26; mm
